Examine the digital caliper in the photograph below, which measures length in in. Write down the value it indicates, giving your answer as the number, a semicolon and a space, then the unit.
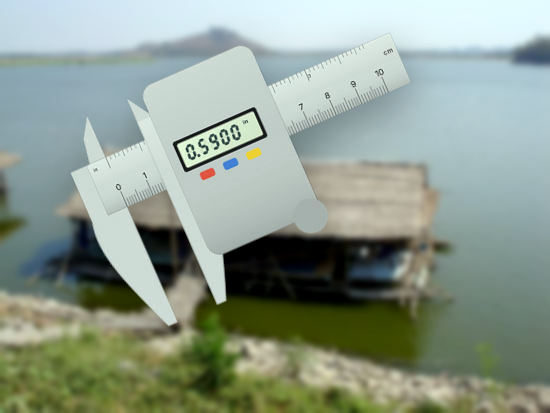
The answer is 0.5900; in
